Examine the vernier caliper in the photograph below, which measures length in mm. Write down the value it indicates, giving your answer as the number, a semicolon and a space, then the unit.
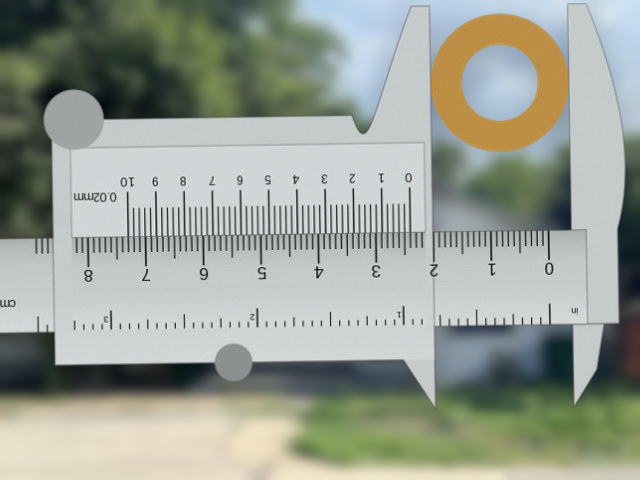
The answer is 24.0; mm
